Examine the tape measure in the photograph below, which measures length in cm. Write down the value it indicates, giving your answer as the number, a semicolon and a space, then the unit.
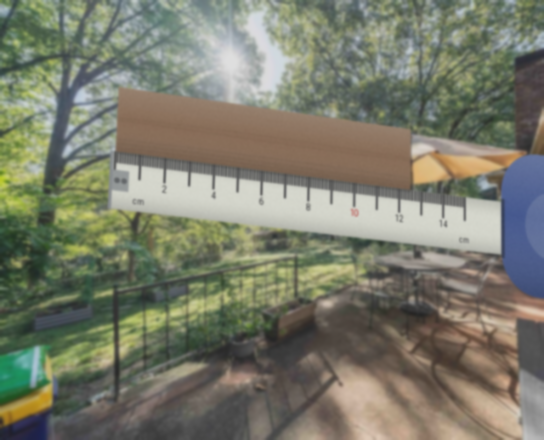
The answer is 12.5; cm
